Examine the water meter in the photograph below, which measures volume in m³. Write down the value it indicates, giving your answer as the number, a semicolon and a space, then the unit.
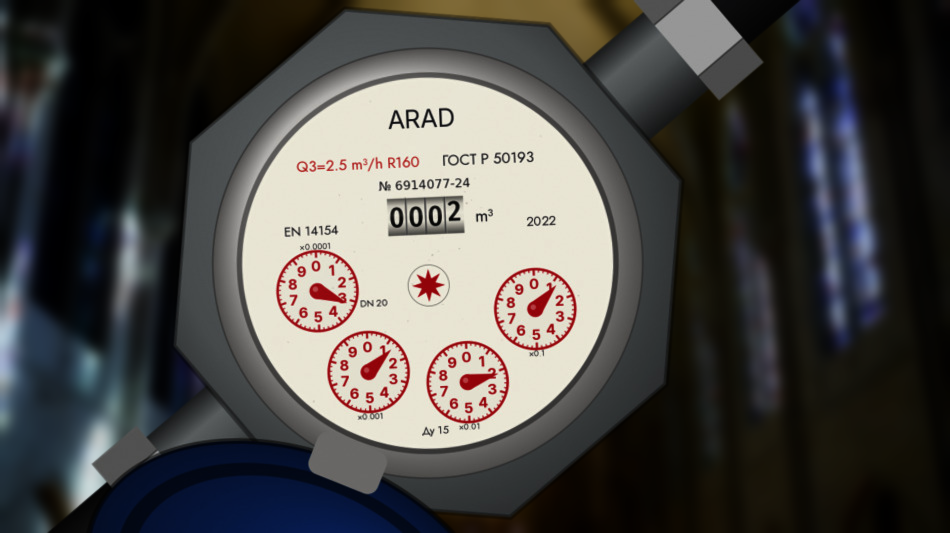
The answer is 2.1213; m³
